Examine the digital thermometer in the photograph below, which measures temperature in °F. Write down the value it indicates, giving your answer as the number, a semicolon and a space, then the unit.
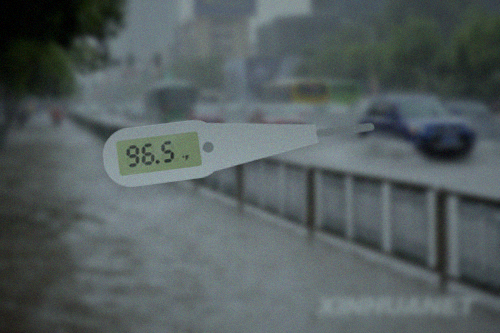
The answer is 96.5; °F
